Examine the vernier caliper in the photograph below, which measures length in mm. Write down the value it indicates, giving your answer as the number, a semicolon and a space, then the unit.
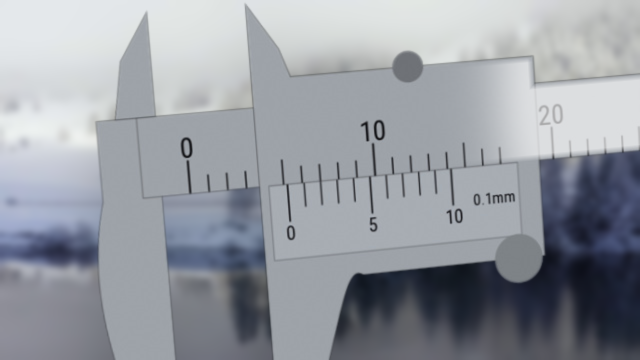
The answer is 5.2; mm
